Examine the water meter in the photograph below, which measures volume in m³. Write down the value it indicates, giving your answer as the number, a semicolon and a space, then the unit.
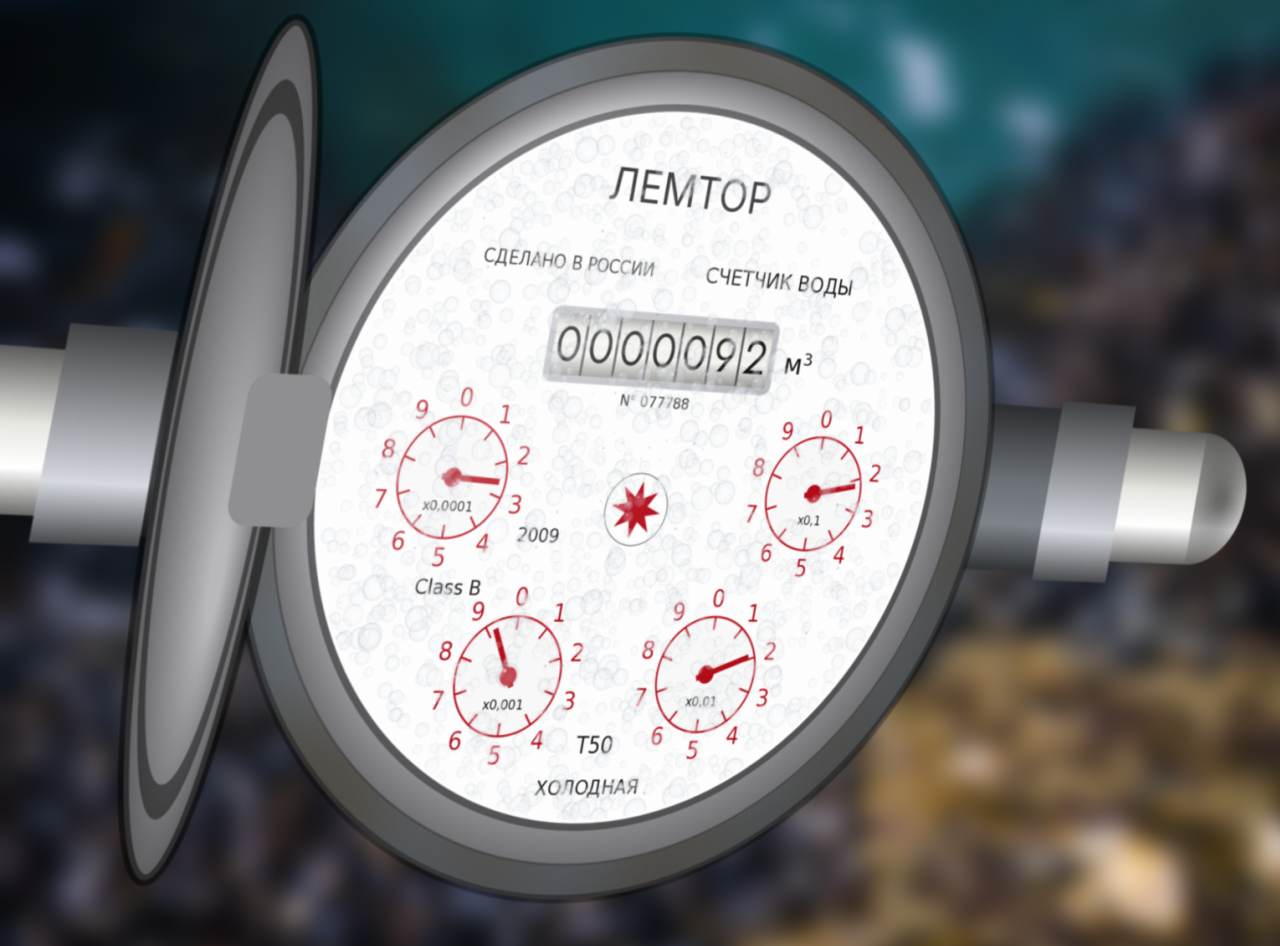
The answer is 92.2192; m³
